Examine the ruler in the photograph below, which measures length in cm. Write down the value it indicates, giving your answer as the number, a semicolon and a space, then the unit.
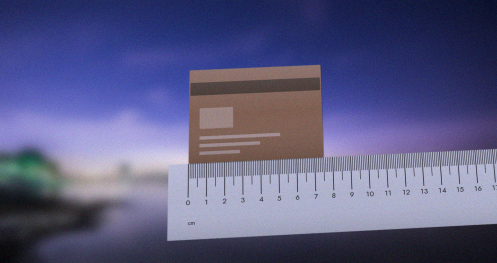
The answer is 7.5; cm
